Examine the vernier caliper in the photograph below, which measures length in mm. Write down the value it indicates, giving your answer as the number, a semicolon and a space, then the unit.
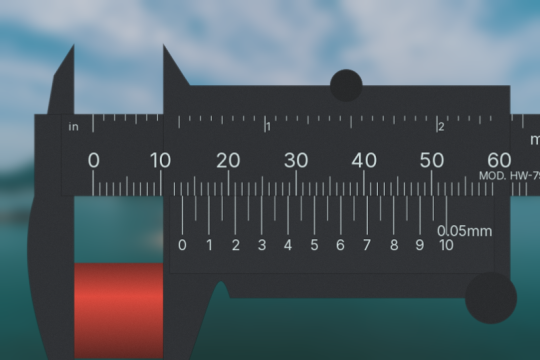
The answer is 13.2; mm
